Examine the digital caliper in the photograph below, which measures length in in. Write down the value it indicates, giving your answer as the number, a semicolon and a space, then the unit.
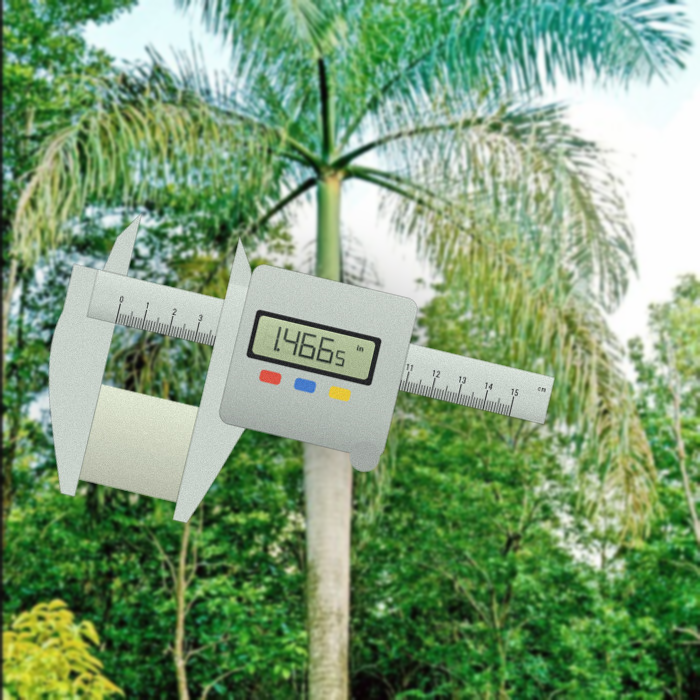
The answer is 1.4665; in
